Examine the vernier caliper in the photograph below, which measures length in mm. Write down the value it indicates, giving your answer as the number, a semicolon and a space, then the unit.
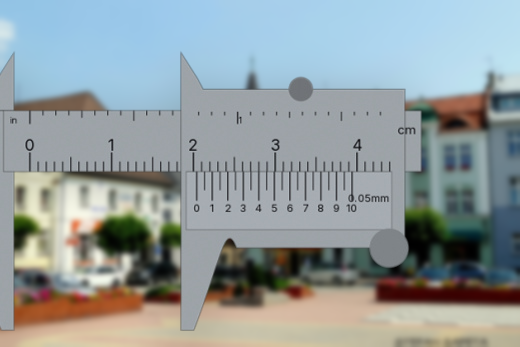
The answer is 20.4; mm
